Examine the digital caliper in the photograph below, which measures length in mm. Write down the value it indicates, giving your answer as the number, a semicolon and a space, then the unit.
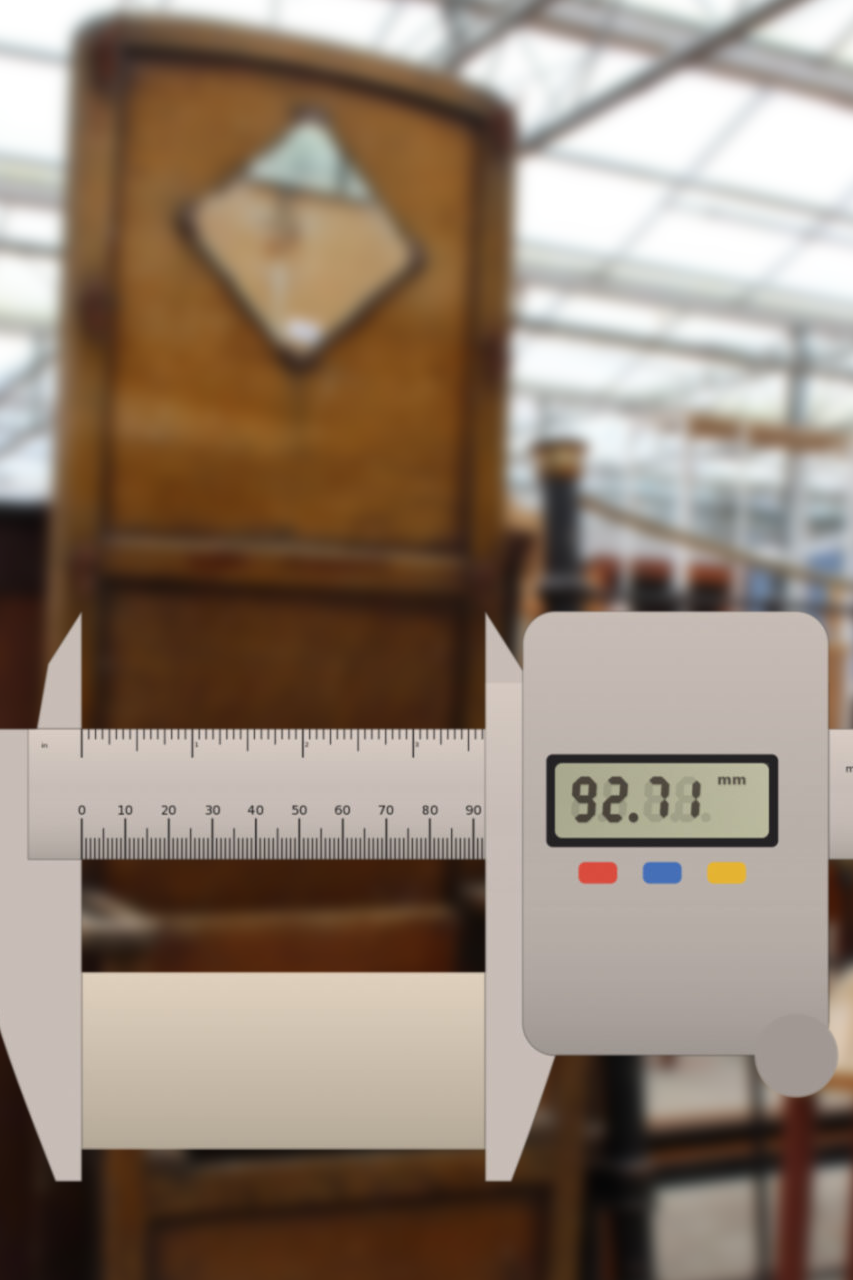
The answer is 92.71; mm
